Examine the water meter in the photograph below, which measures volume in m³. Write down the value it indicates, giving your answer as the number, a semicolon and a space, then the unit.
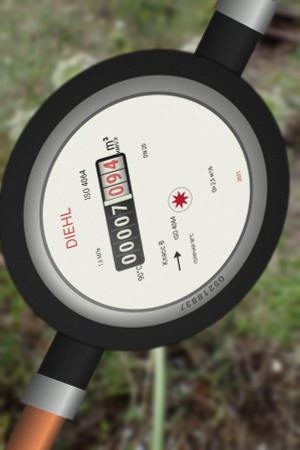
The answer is 7.094; m³
